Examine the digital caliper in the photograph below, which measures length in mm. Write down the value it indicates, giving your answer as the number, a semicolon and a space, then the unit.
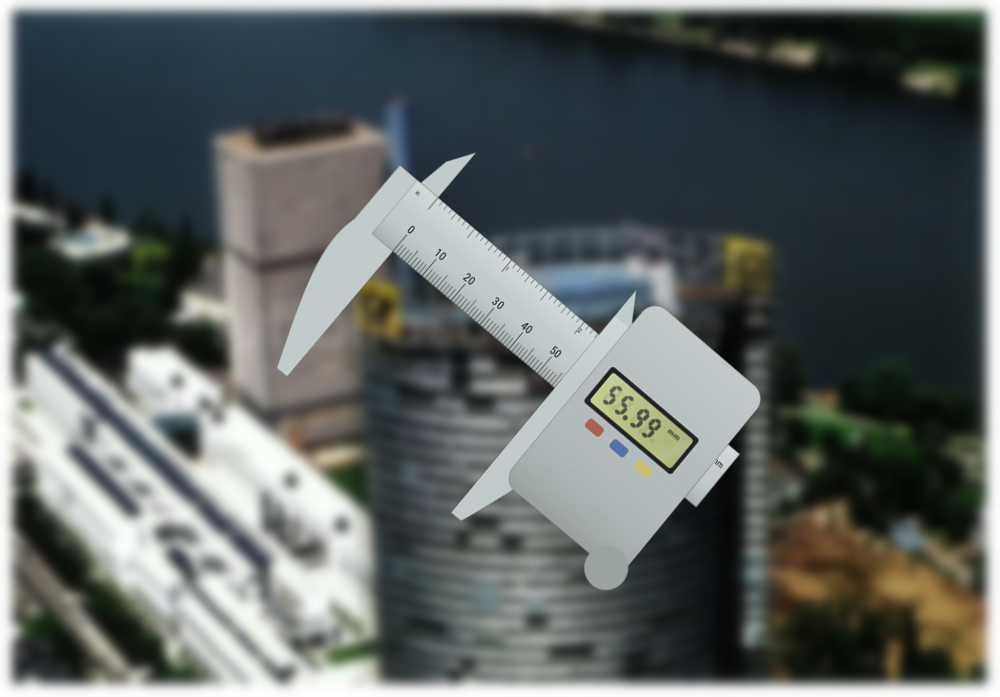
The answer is 55.99; mm
